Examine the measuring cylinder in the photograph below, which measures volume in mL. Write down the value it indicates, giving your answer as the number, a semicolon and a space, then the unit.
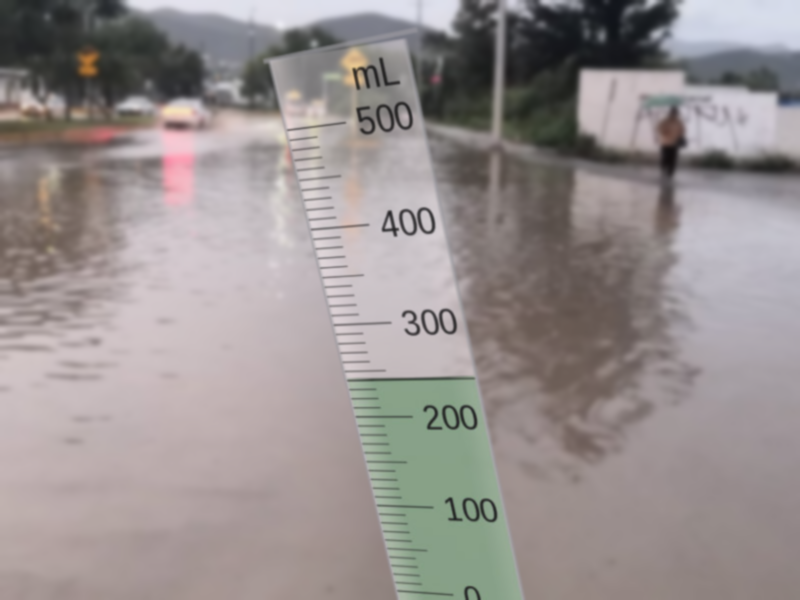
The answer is 240; mL
